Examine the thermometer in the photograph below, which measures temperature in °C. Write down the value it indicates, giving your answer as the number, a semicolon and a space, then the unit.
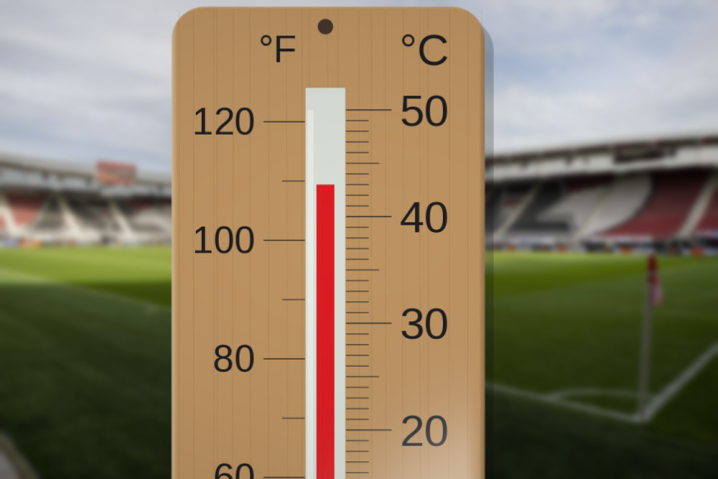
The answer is 43; °C
